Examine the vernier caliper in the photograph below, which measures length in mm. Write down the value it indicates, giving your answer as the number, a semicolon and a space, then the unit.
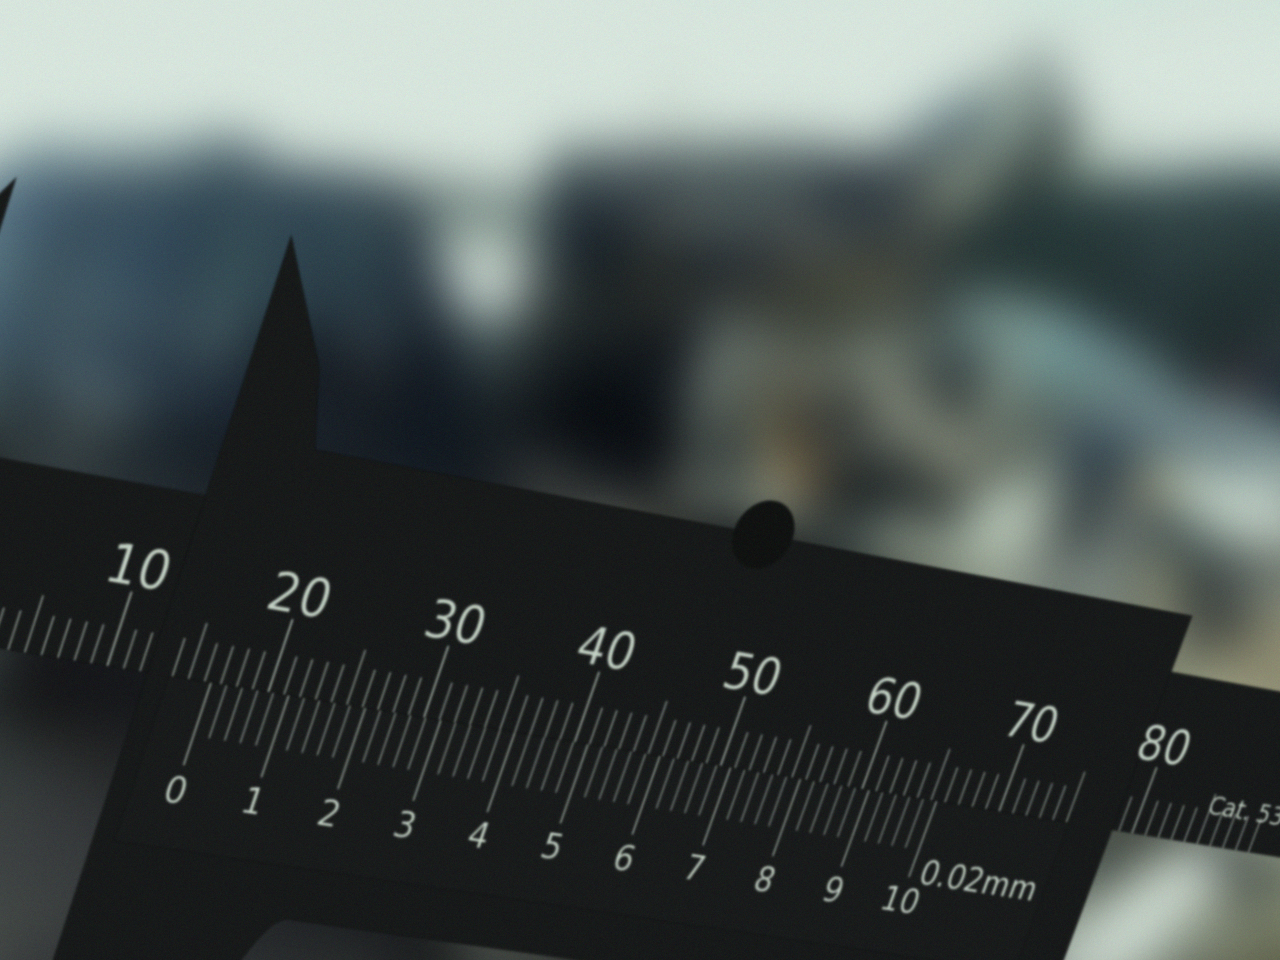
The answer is 16.4; mm
